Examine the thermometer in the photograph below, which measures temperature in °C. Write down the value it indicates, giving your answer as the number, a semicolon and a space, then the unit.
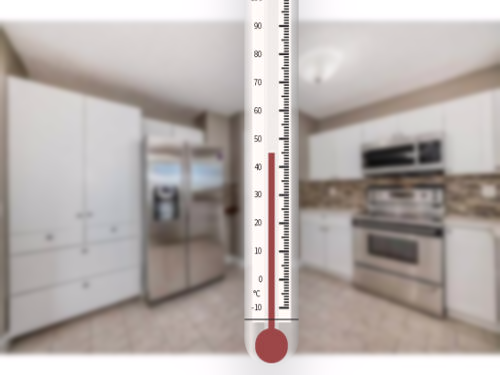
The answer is 45; °C
